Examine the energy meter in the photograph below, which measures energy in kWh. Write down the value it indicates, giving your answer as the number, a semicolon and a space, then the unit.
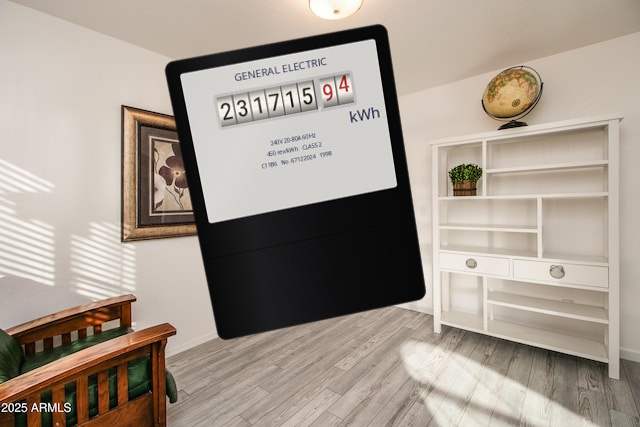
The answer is 231715.94; kWh
